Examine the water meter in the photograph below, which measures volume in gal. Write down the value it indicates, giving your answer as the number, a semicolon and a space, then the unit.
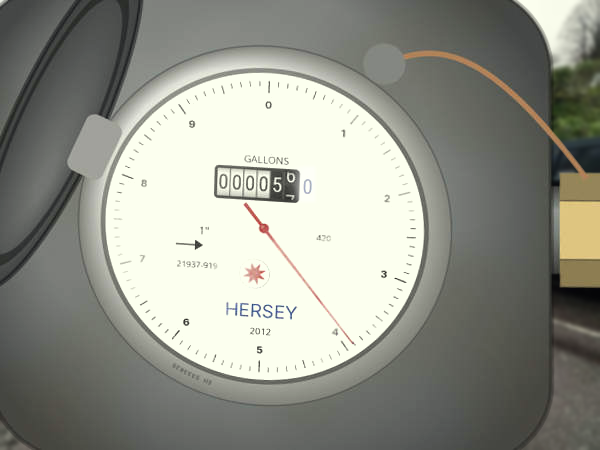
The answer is 563.9; gal
